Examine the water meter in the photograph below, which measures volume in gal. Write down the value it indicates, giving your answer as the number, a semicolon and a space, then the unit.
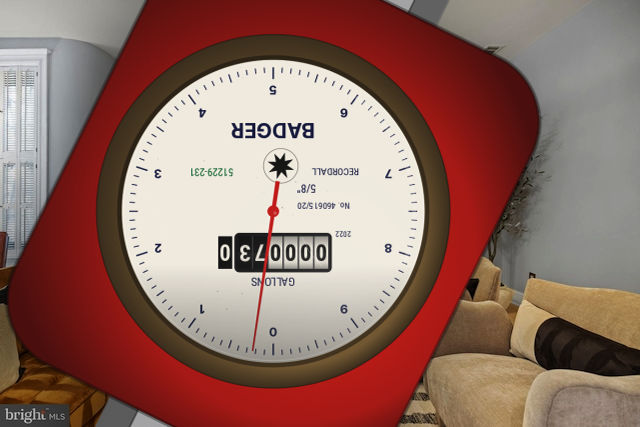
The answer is 730.2; gal
